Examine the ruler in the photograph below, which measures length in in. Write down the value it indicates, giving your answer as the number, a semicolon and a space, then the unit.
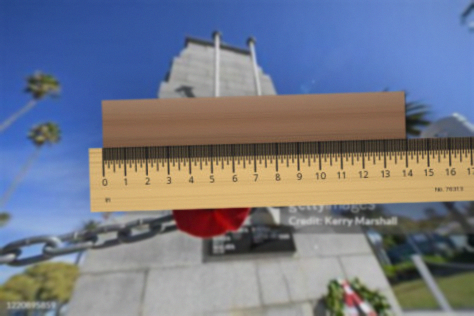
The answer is 14; in
